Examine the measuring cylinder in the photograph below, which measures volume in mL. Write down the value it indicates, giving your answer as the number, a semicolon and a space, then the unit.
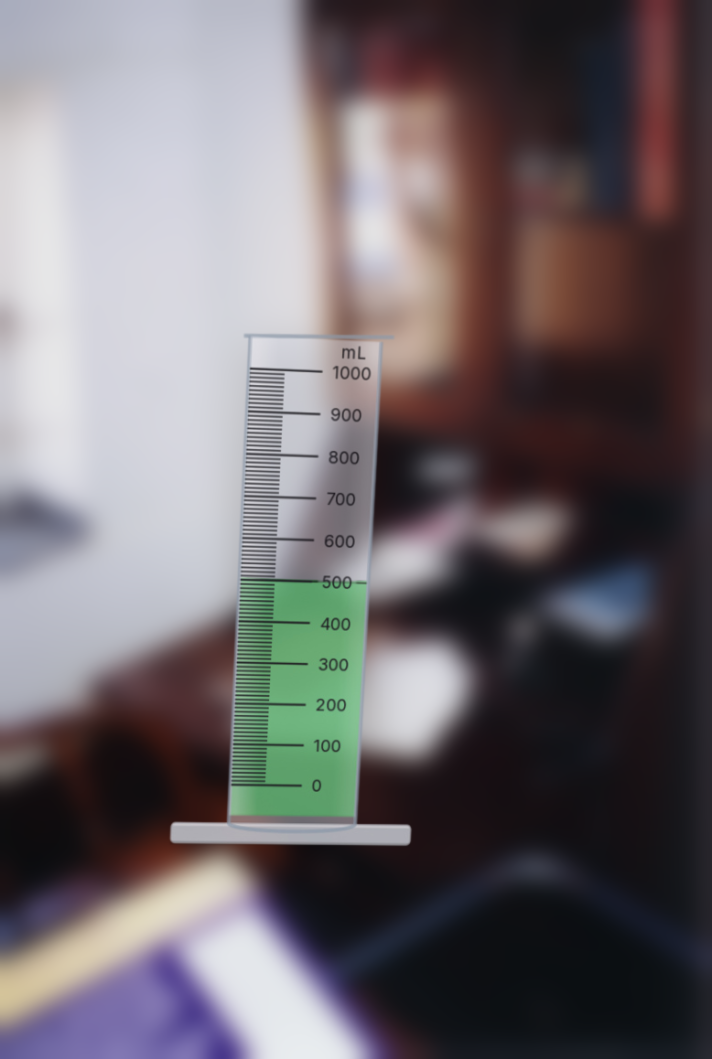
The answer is 500; mL
